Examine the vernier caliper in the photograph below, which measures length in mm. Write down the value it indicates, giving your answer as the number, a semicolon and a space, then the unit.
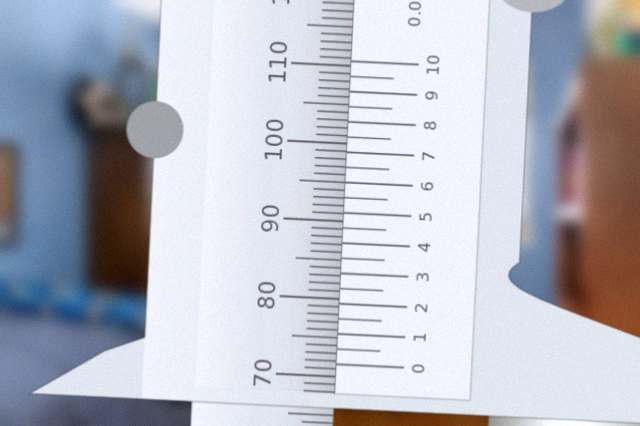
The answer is 71.6; mm
